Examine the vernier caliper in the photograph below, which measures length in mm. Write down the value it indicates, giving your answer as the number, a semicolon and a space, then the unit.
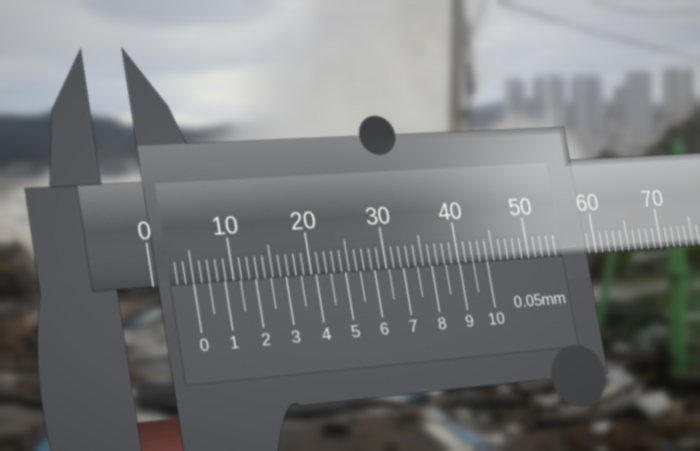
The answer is 5.0; mm
